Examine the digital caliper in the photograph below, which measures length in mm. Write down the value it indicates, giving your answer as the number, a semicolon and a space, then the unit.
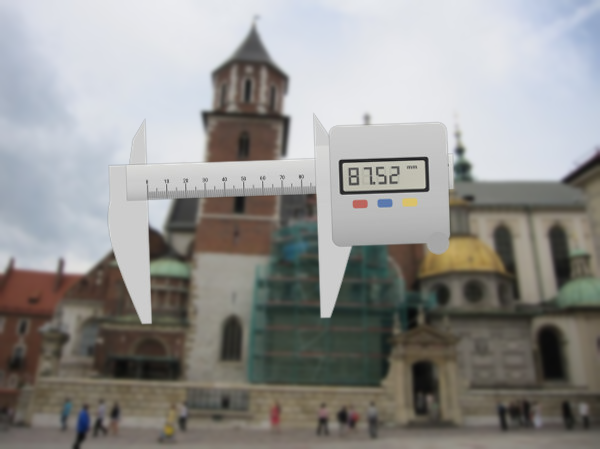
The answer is 87.52; mm
